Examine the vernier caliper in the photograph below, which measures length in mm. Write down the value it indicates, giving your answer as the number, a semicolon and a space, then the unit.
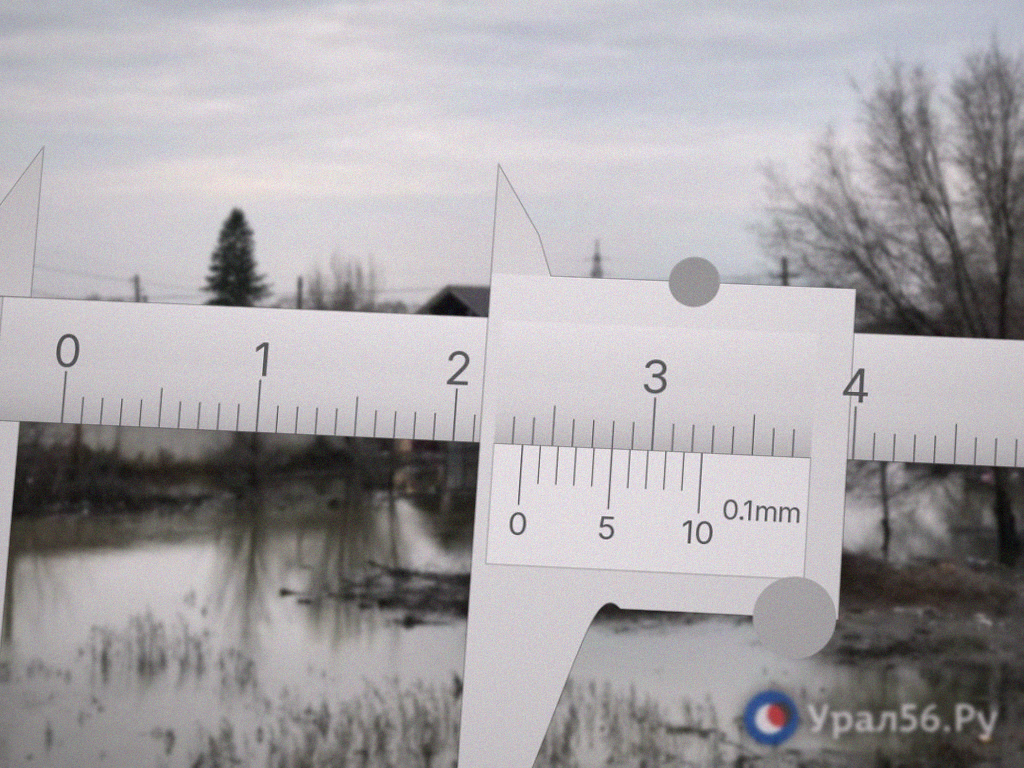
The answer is 23.5; mm
